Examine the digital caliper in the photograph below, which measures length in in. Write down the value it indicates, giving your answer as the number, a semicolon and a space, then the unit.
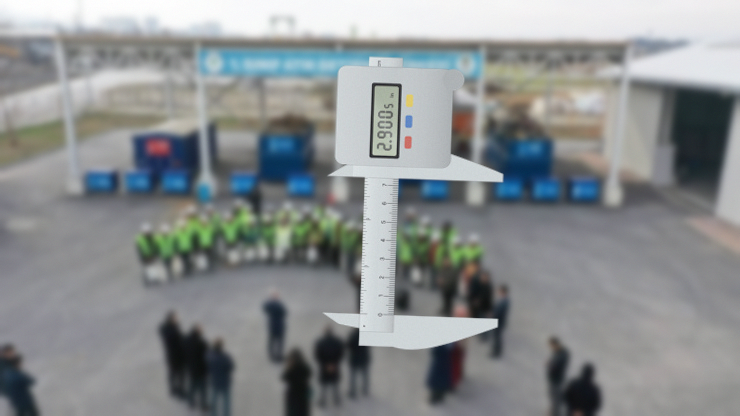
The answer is 2.9005; in
